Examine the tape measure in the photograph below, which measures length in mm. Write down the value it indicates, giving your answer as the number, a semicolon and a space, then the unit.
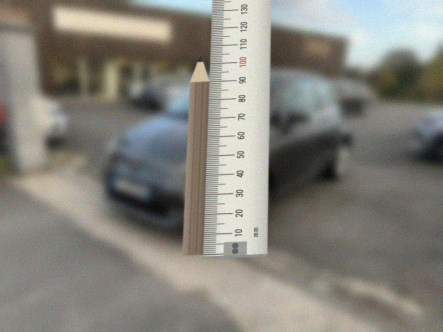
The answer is 105; mm
